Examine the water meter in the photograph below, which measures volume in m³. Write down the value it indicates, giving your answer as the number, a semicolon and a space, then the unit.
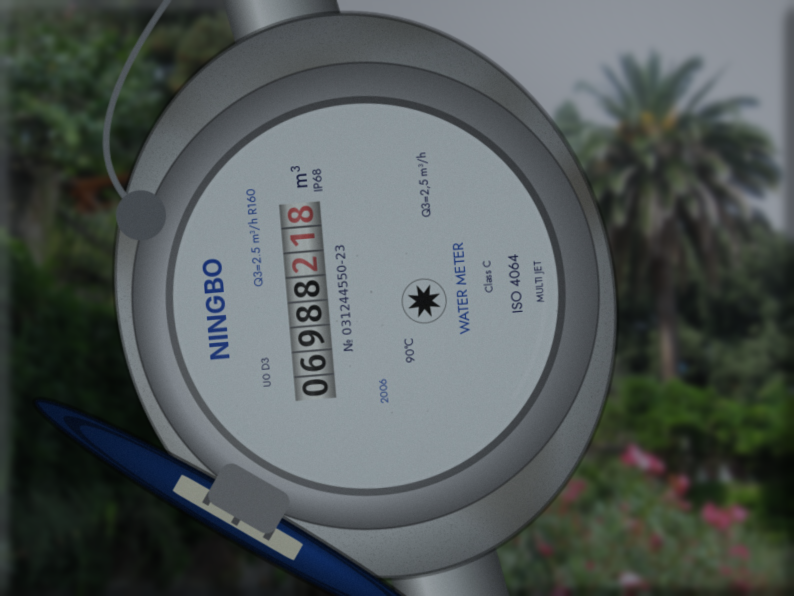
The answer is 6988.218; m³
